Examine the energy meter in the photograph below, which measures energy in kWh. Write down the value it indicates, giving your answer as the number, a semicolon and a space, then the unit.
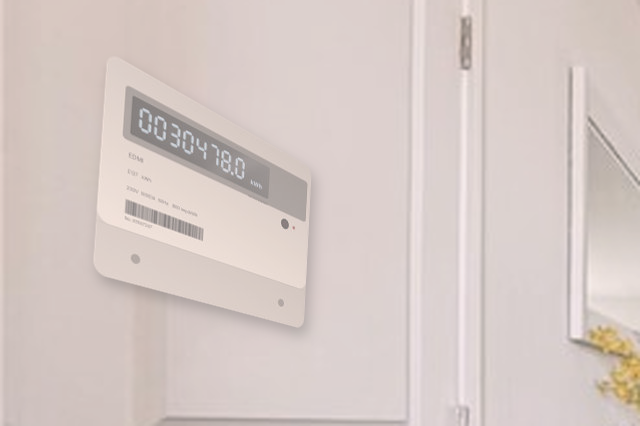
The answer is 30478.0; kWh
